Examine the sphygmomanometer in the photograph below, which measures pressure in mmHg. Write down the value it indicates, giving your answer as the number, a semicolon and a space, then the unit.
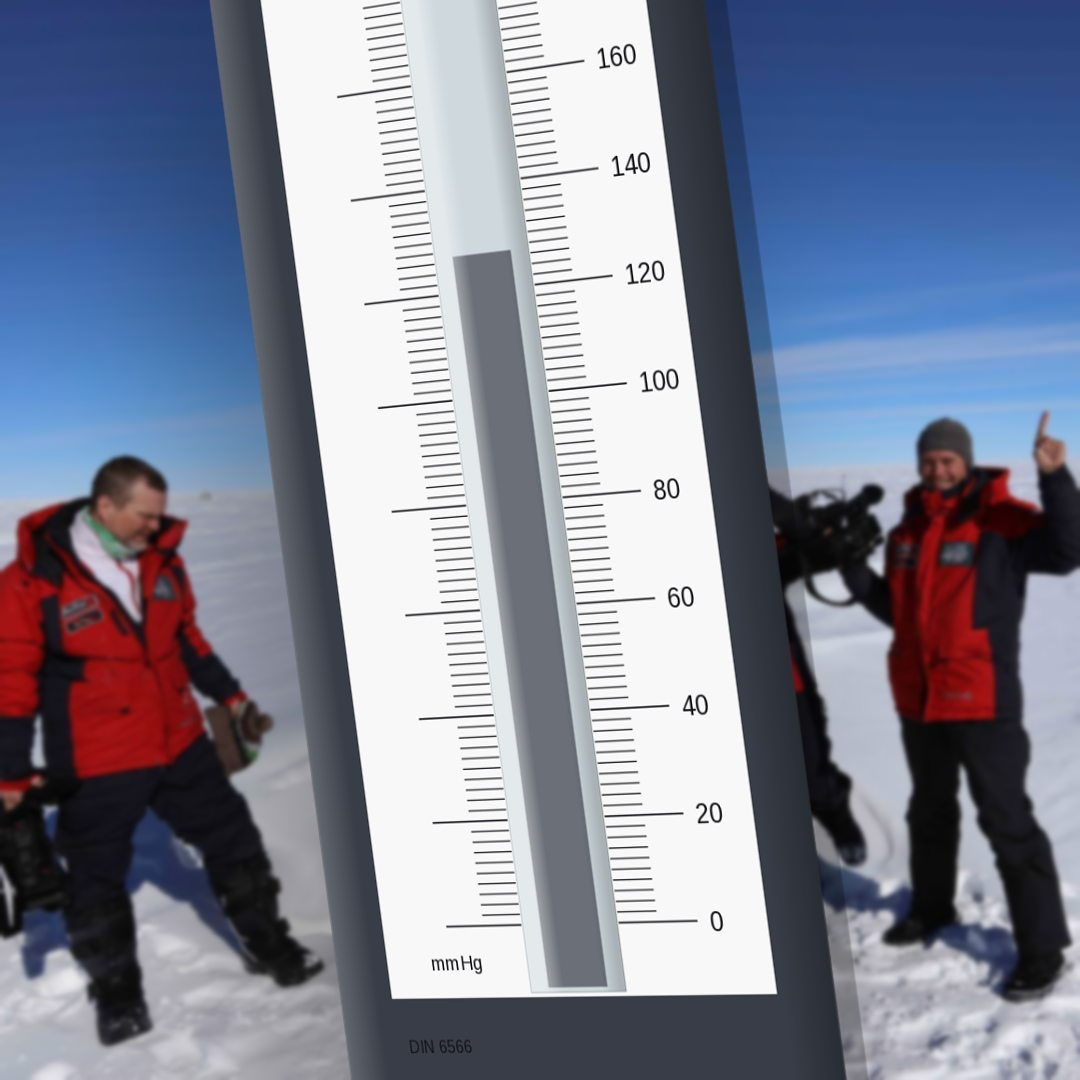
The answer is 127; mmHg
